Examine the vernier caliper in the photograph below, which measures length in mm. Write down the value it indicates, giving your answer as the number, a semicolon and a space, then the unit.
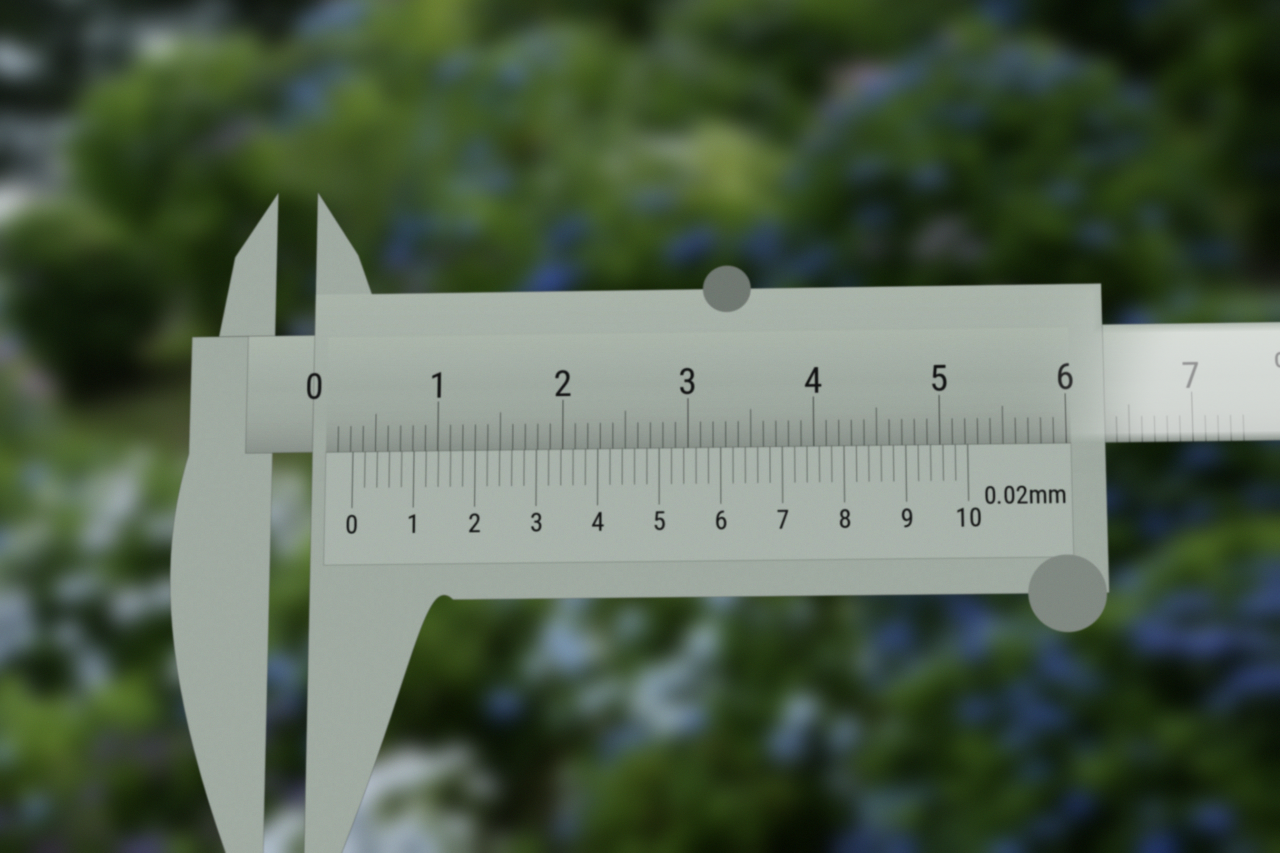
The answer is 3.2; mm
